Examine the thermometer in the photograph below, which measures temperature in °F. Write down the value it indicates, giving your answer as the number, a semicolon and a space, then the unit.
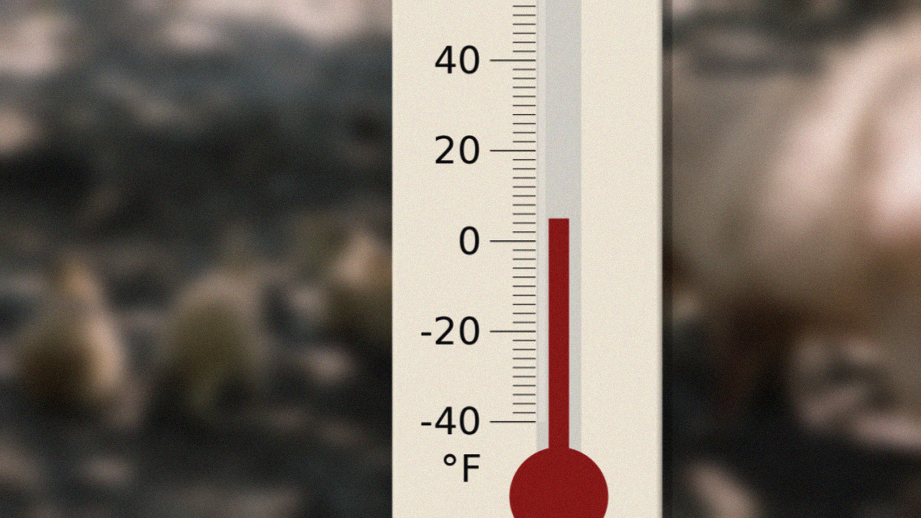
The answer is 5; °F
